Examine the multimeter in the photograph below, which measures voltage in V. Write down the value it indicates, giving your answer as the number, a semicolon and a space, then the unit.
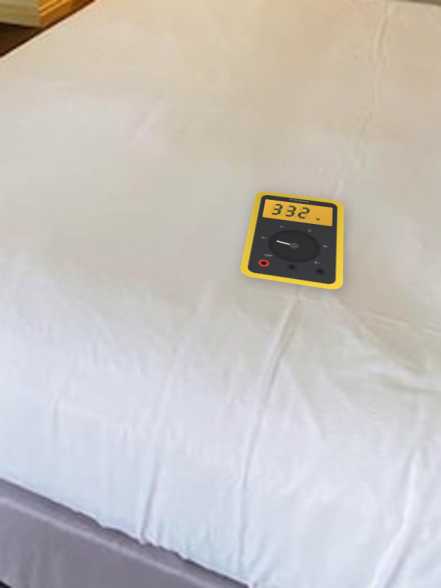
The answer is 332; V
